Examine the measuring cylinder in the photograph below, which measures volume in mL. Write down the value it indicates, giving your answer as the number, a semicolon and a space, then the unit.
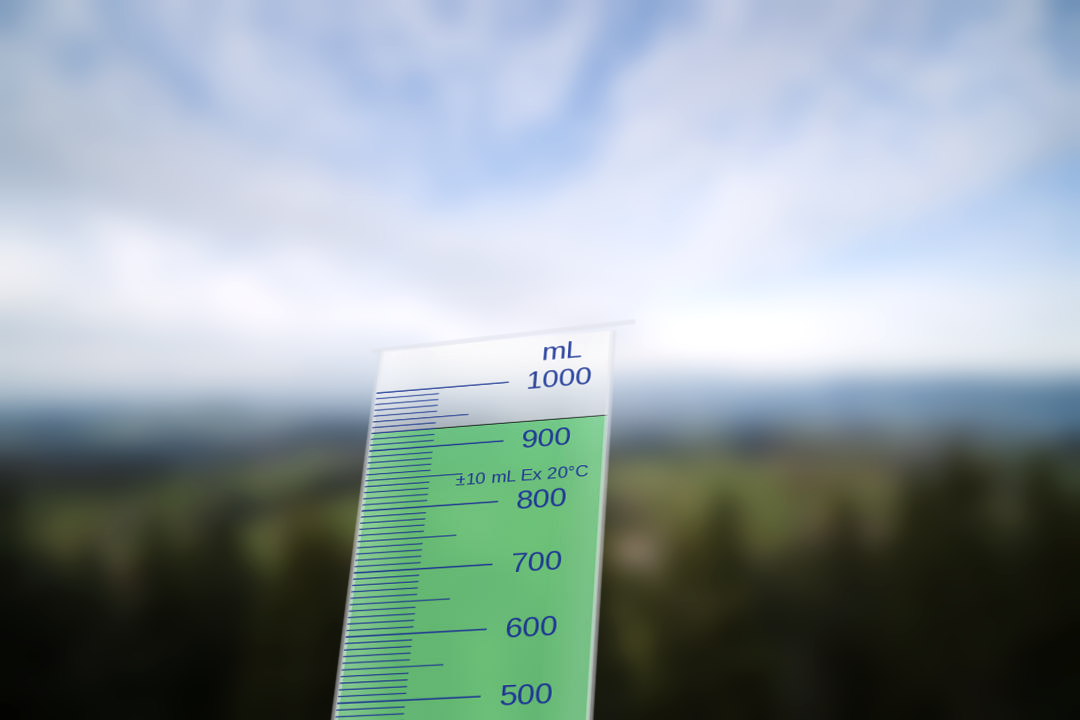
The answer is 930; mL
